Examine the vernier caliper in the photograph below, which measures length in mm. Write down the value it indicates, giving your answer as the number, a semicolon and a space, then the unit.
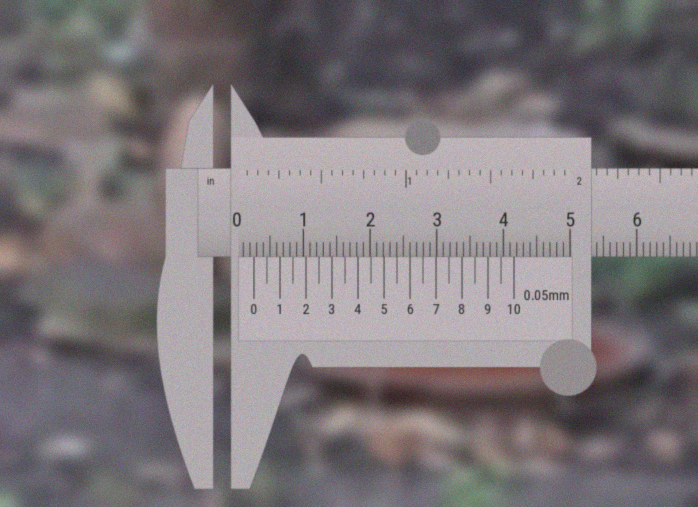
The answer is 2.6; mm
